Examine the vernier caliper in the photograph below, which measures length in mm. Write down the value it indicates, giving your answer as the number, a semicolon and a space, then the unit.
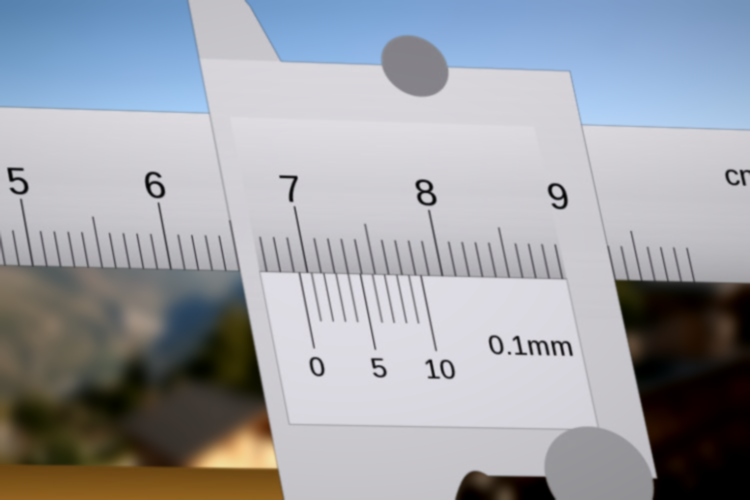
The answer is 69.4; mm
